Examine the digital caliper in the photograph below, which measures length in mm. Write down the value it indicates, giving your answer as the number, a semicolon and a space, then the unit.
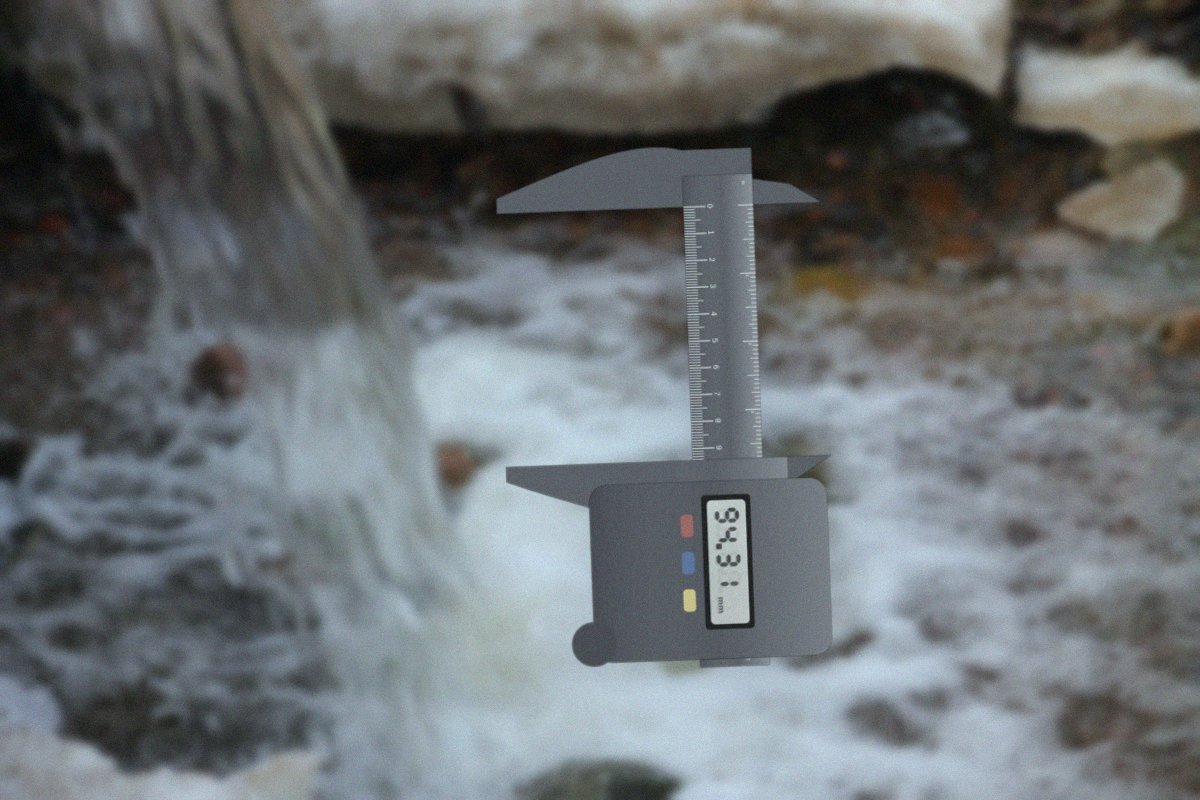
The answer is 94.31; mm
